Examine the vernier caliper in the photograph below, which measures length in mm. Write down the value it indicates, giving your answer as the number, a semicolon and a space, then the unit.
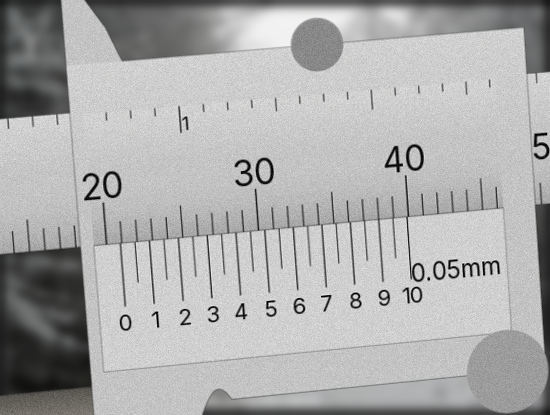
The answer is 20.9; mm
